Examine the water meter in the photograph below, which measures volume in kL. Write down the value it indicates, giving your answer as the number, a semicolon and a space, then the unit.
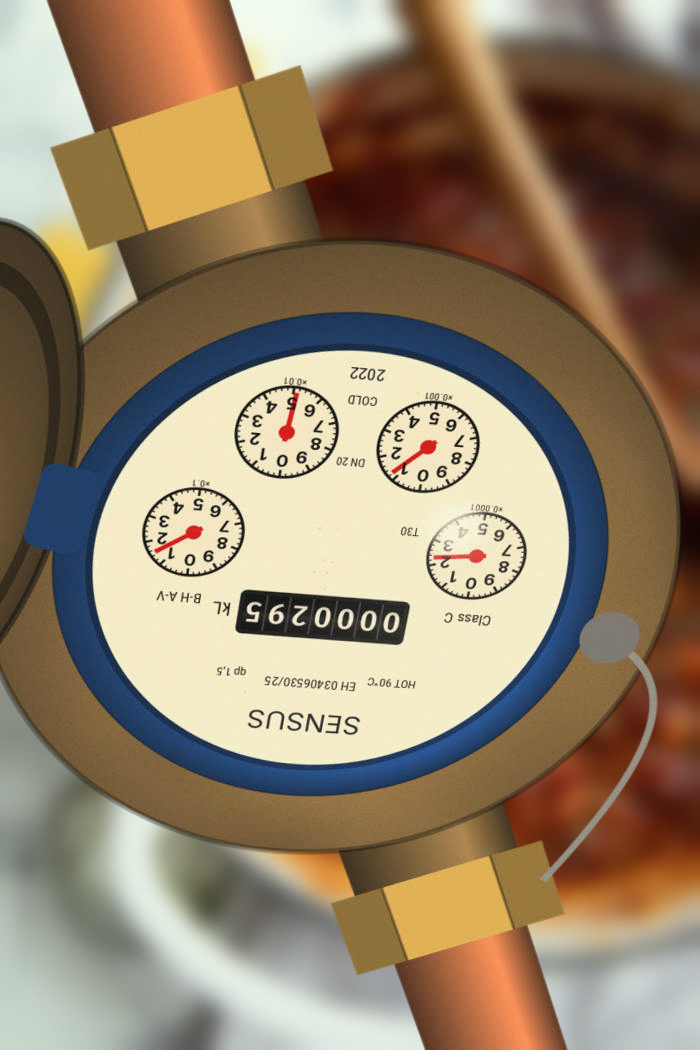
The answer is 295.1512; kL
